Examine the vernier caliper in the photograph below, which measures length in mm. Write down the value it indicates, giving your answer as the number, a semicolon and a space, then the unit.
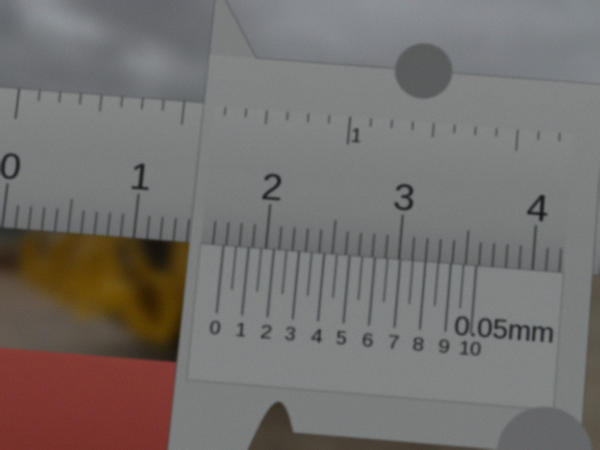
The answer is 16.8; mm
